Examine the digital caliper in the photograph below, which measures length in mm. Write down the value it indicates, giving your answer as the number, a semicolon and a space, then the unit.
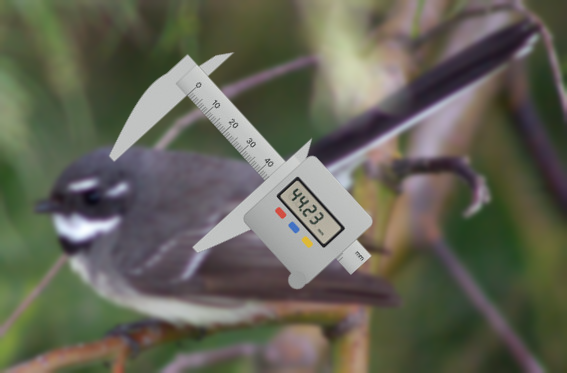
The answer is 44.23; mm
